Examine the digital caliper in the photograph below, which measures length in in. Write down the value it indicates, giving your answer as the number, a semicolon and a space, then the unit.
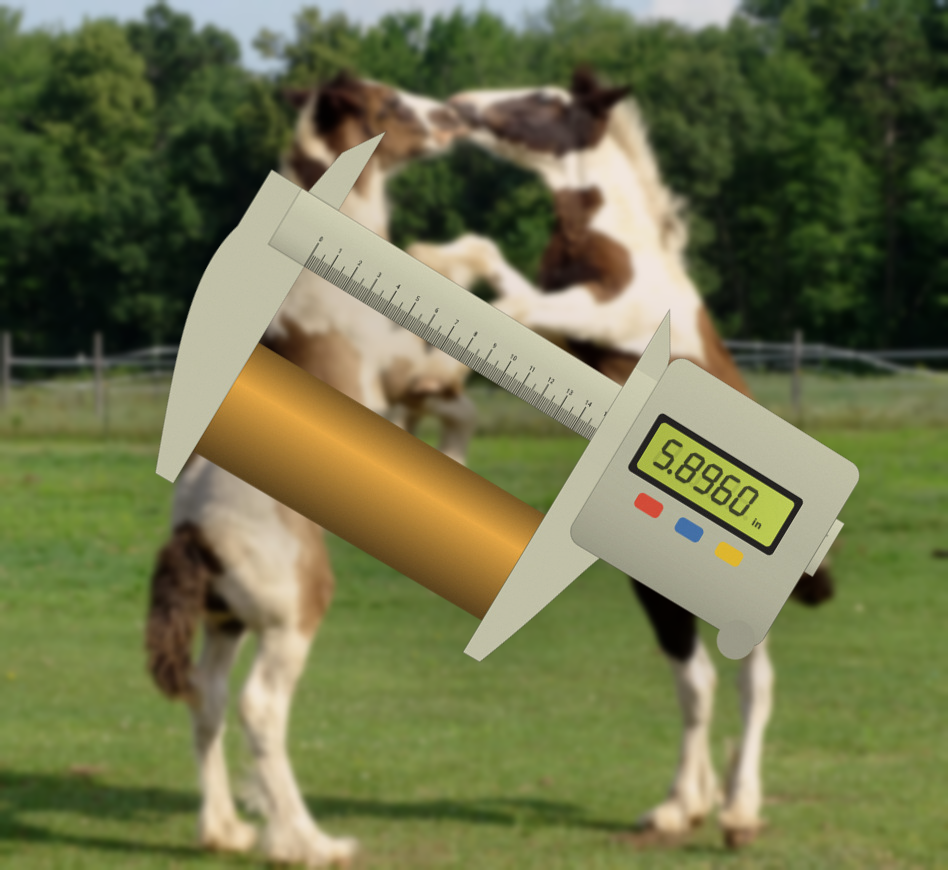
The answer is 5.8960; in
